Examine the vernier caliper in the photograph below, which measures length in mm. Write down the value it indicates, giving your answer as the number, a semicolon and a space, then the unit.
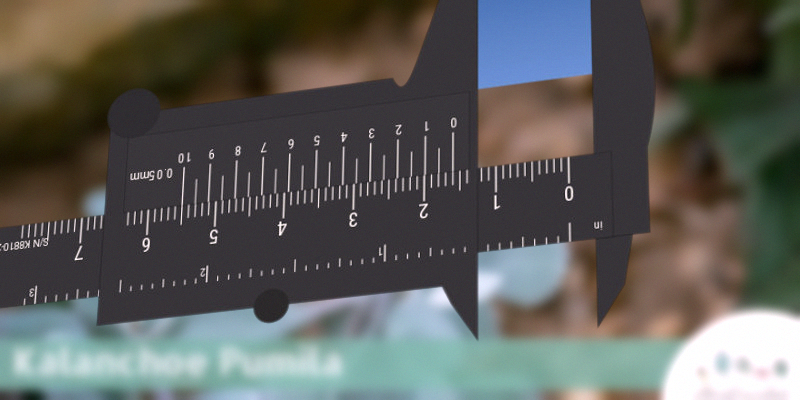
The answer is 16.0; mm
